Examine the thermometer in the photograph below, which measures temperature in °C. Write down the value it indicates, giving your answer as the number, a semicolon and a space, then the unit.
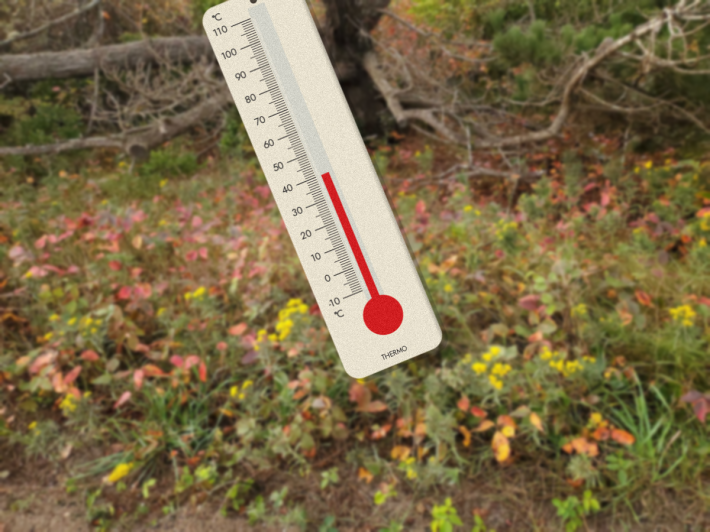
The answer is 40; °C
